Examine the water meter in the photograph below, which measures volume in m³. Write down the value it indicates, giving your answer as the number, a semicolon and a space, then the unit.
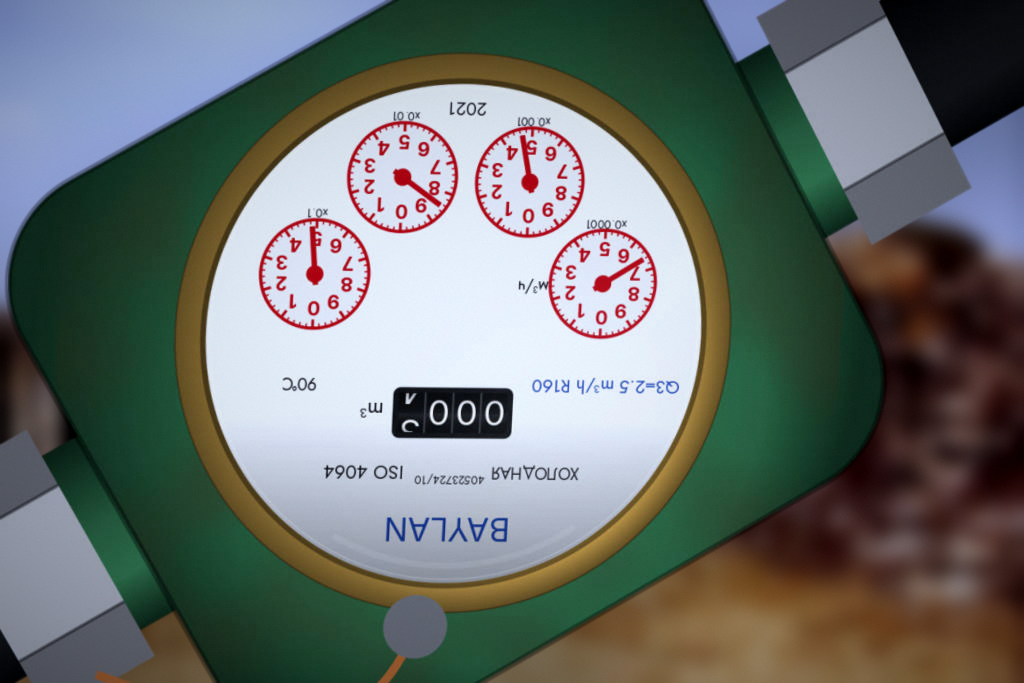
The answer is 3.4846; m³
